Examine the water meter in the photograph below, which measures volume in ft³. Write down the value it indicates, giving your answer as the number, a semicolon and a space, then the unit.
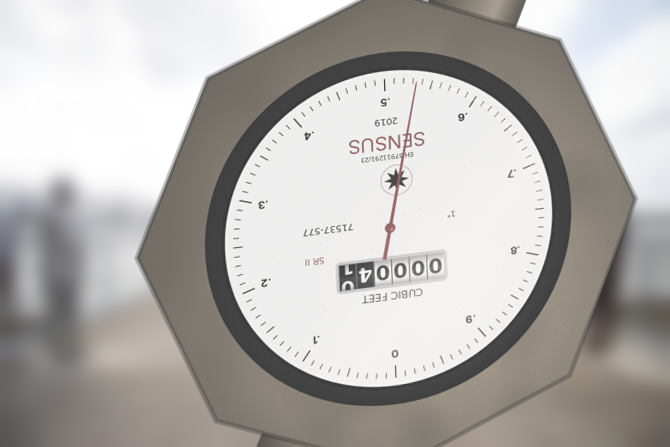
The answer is 40.53; ft³
